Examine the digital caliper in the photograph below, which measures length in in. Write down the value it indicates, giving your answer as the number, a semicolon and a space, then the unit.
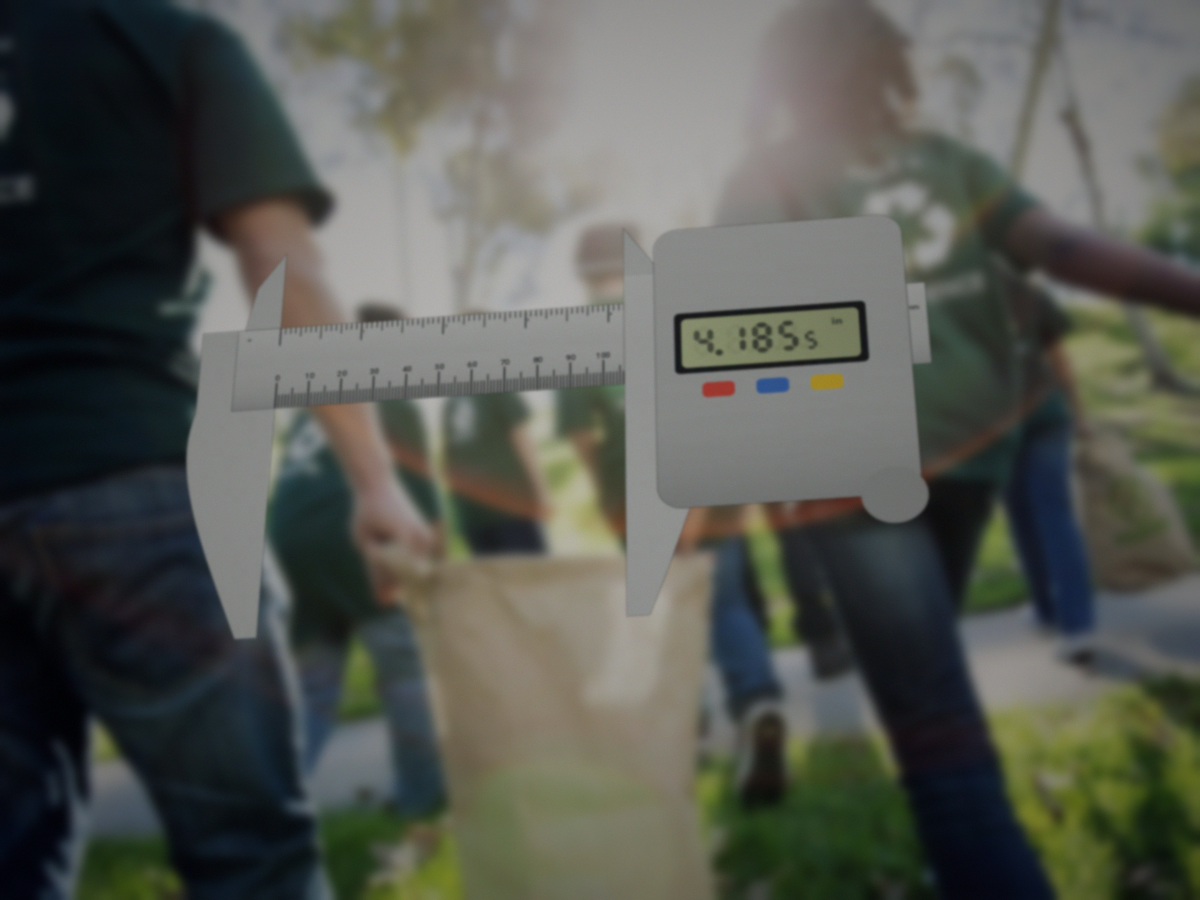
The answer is 4.1855; in
